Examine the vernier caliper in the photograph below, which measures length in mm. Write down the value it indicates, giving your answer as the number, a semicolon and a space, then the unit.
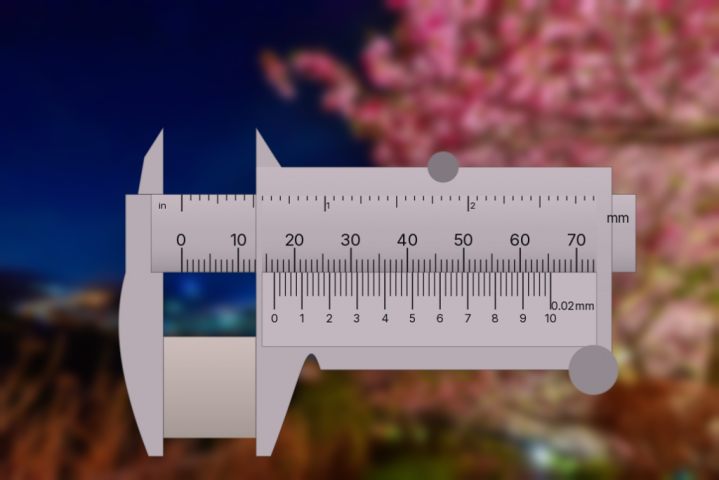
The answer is 16.4; mm
